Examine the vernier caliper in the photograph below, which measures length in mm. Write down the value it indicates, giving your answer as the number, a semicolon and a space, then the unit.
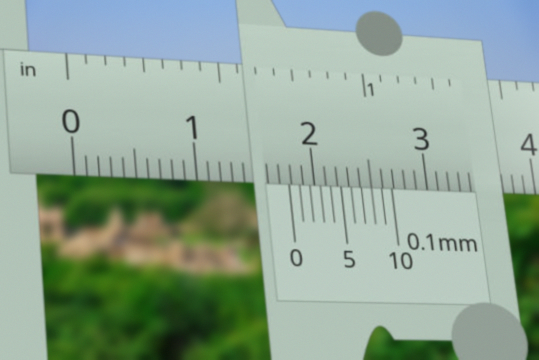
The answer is 17.8; mm
